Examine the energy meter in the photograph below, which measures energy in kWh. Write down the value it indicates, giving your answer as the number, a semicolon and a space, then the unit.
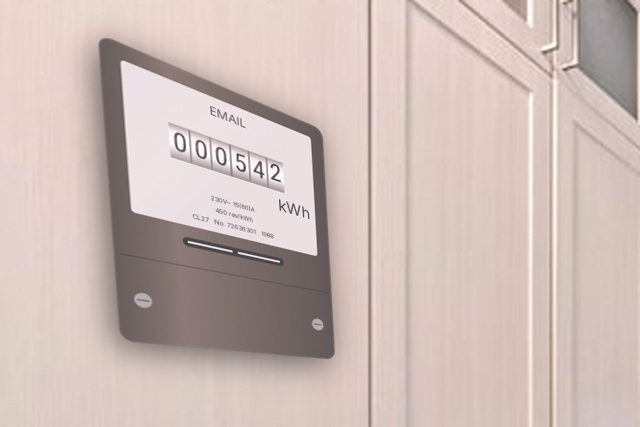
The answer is 542; kWh
